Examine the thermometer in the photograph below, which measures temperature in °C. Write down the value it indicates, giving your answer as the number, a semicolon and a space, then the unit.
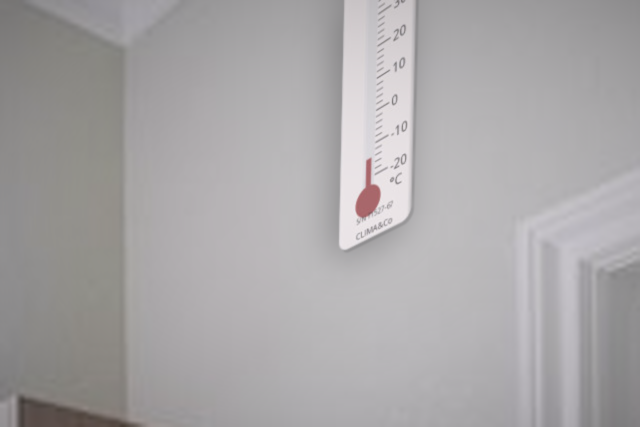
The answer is -14; °C
